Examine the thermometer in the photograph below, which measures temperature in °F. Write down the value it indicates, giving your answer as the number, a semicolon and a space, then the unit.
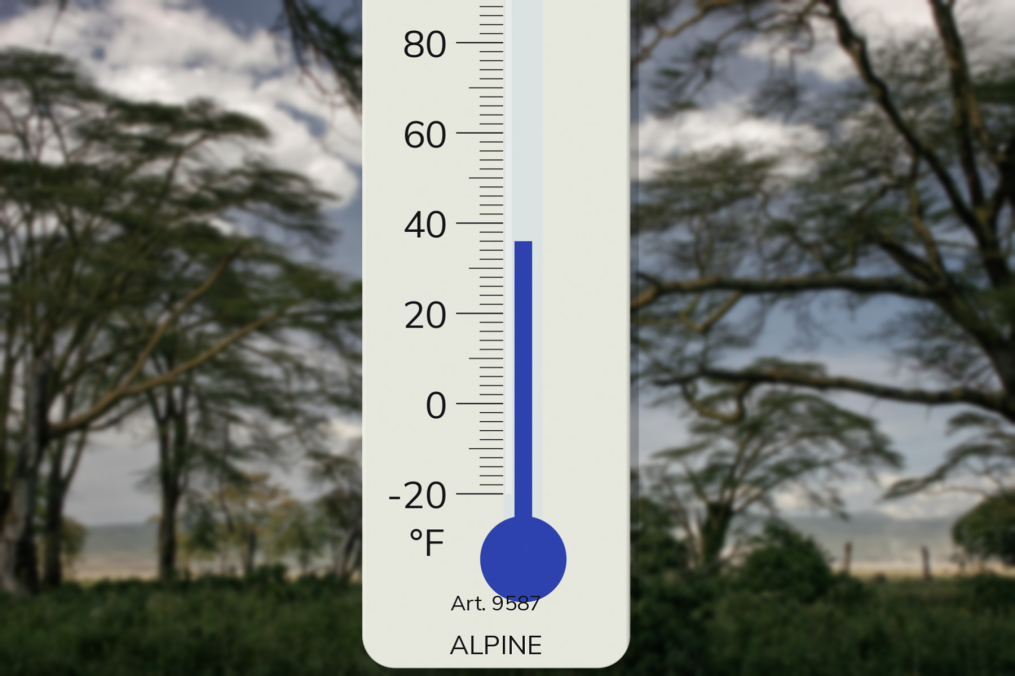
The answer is 36; °F
